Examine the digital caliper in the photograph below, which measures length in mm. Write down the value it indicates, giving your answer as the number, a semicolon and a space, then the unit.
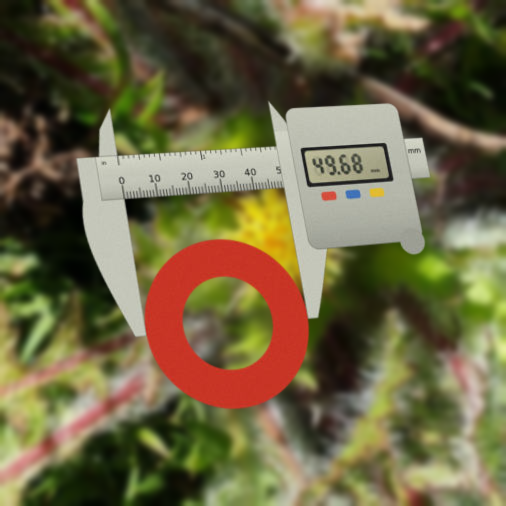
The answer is 49.68; mm
